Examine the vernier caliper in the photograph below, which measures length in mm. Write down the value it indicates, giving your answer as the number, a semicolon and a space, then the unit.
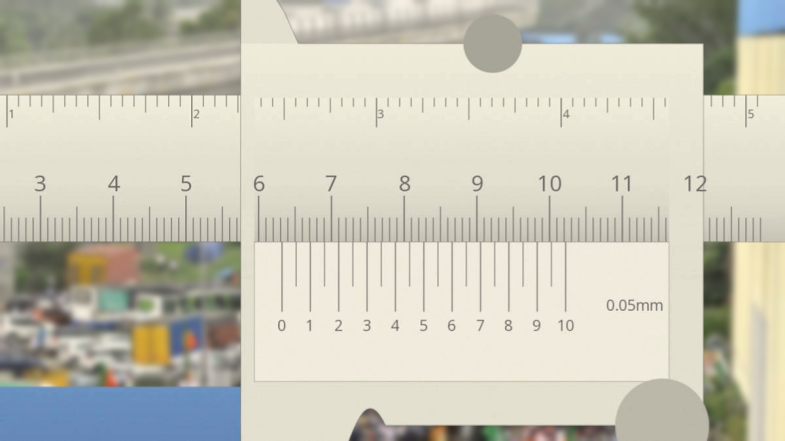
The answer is 63.2; mm
